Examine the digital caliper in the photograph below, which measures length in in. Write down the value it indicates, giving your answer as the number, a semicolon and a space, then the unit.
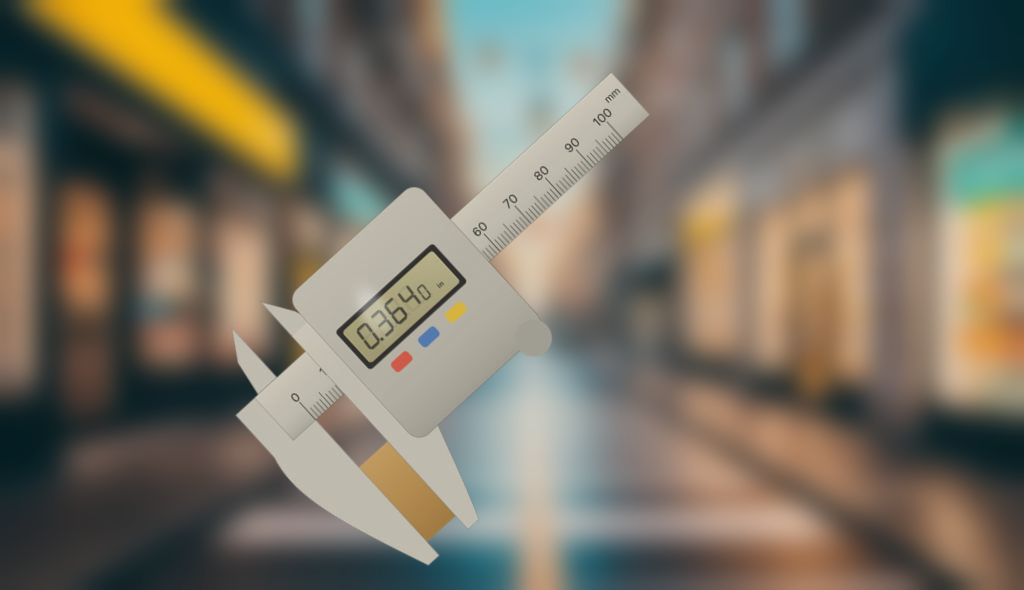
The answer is 0.3640; in
